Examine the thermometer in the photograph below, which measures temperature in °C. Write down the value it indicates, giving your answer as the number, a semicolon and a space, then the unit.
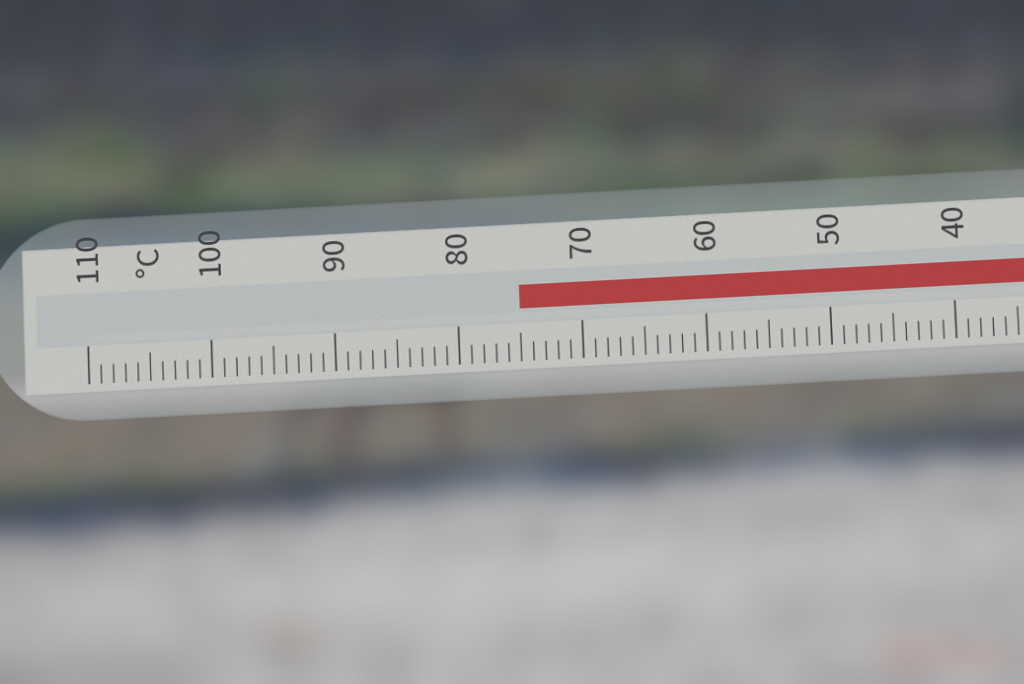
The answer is 75; °C
